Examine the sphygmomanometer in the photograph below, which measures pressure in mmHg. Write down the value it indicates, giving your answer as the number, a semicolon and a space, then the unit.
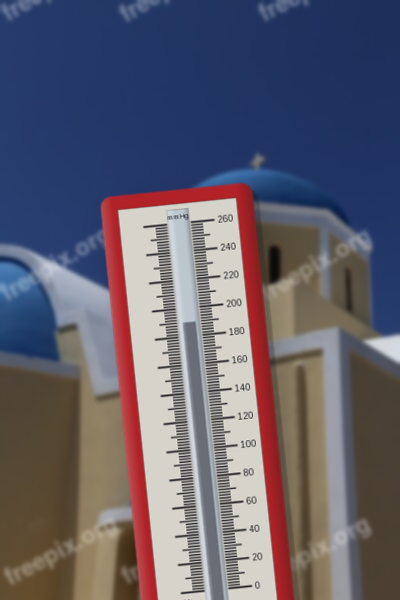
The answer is 190; mmHg
